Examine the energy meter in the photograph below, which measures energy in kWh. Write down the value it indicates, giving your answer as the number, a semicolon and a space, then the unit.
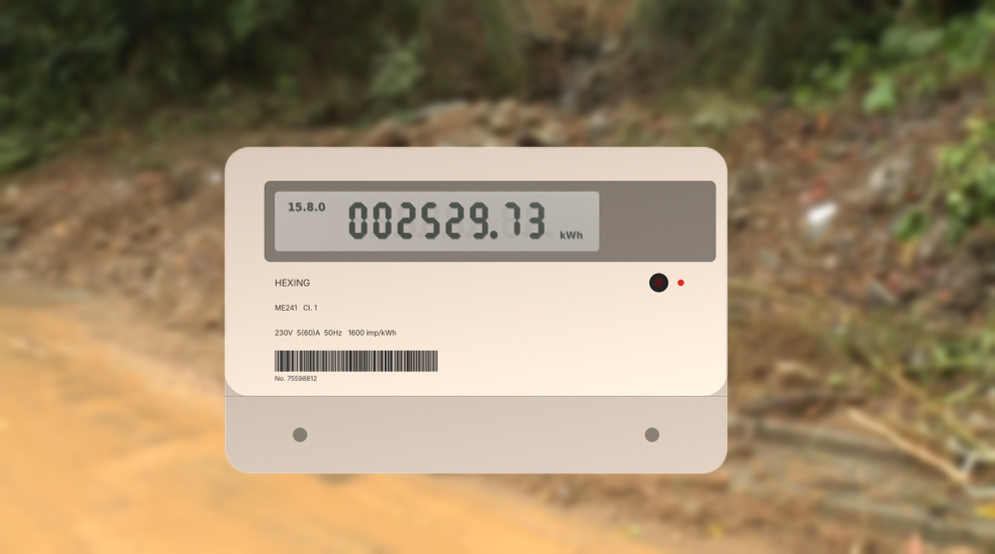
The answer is 2529.73; kWh
